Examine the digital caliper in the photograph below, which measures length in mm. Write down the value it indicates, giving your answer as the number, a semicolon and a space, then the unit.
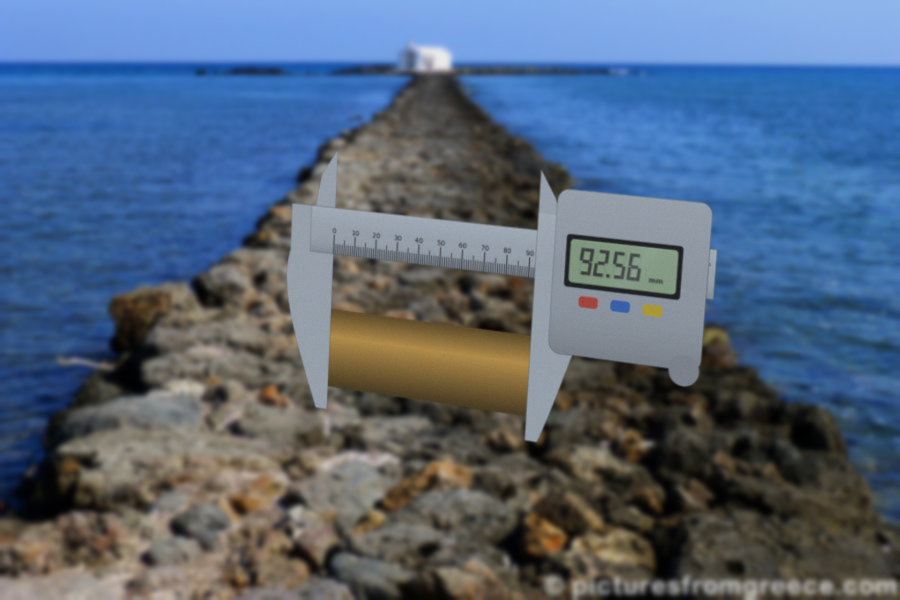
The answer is 92.56; mm
